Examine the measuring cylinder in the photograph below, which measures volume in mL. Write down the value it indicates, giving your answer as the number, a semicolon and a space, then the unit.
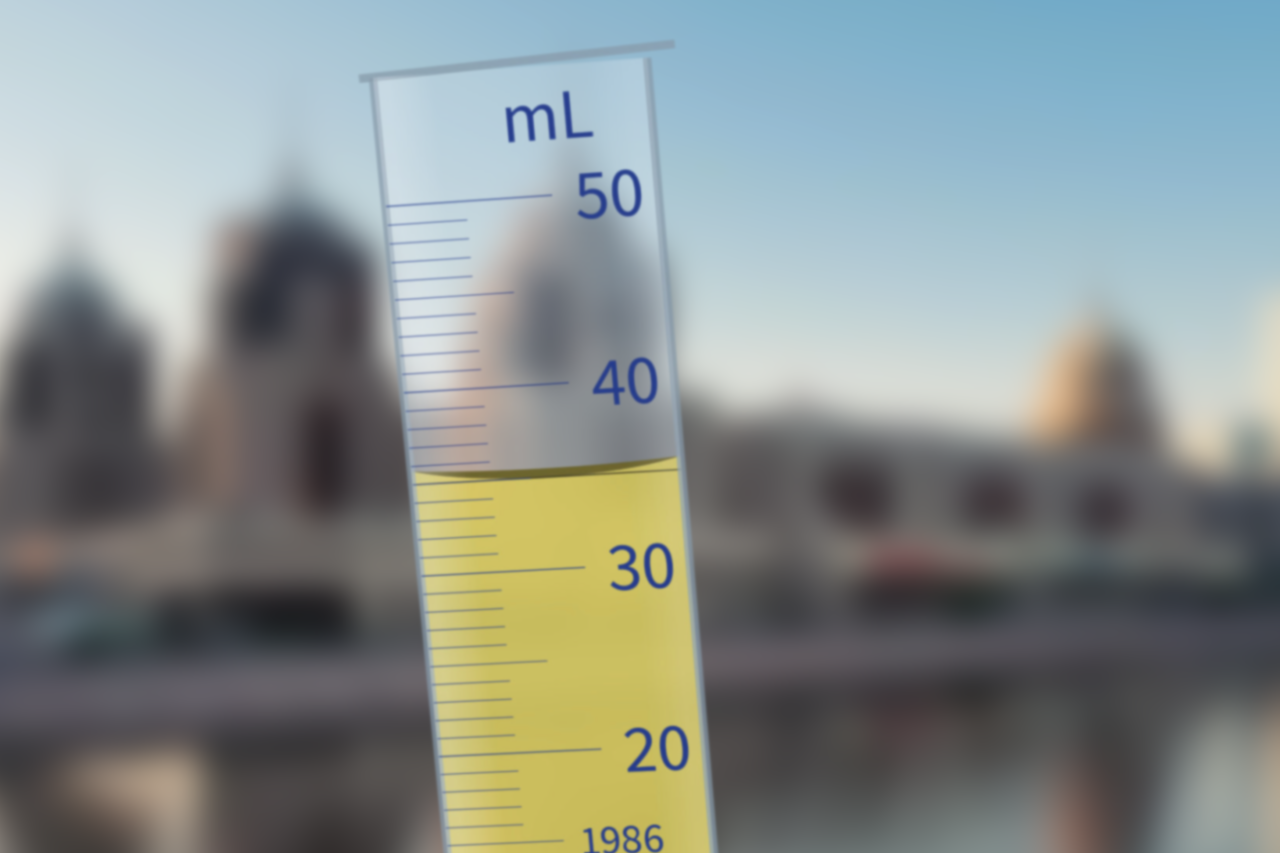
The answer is 35; mL
